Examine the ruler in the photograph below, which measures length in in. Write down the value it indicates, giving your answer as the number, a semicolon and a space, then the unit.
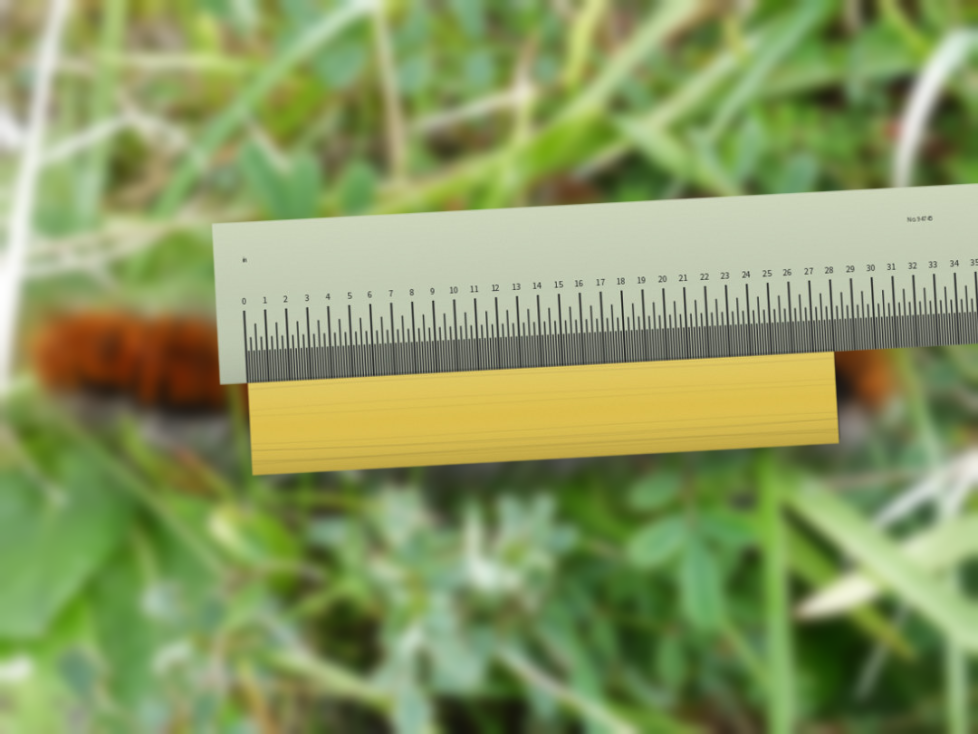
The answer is 28; in
